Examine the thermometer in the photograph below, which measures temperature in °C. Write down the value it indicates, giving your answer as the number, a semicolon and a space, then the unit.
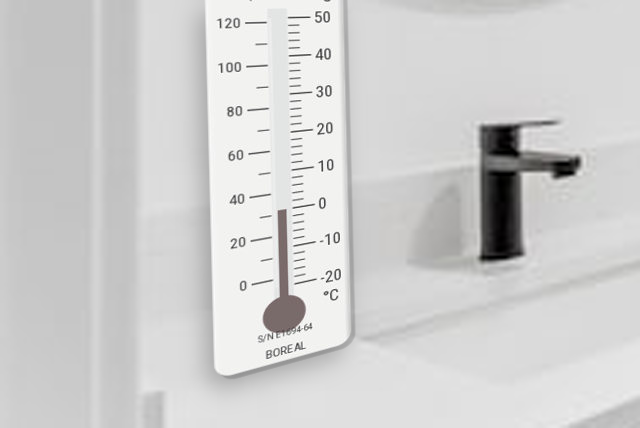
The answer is 0; °C
